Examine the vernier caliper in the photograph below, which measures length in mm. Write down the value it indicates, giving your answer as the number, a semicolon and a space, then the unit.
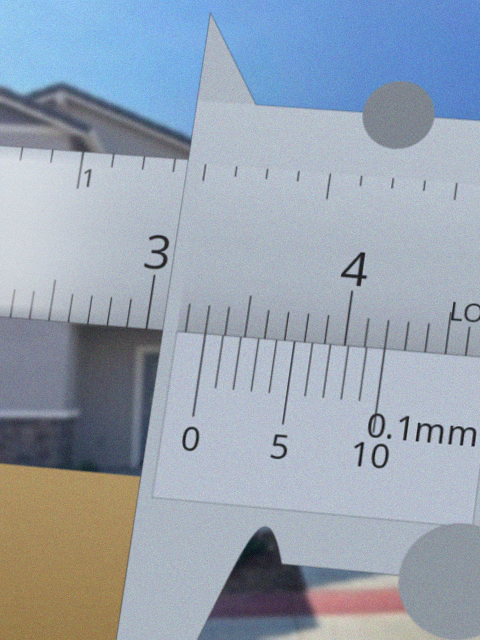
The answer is 33.0; mm
